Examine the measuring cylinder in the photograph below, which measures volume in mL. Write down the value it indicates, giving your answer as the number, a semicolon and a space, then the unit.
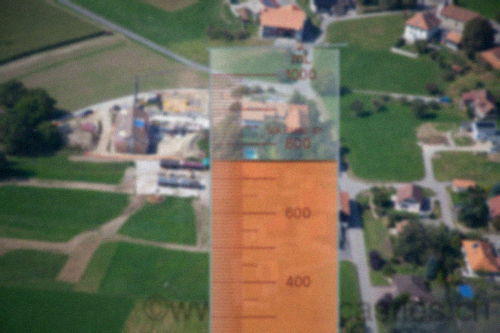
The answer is 750; mL
